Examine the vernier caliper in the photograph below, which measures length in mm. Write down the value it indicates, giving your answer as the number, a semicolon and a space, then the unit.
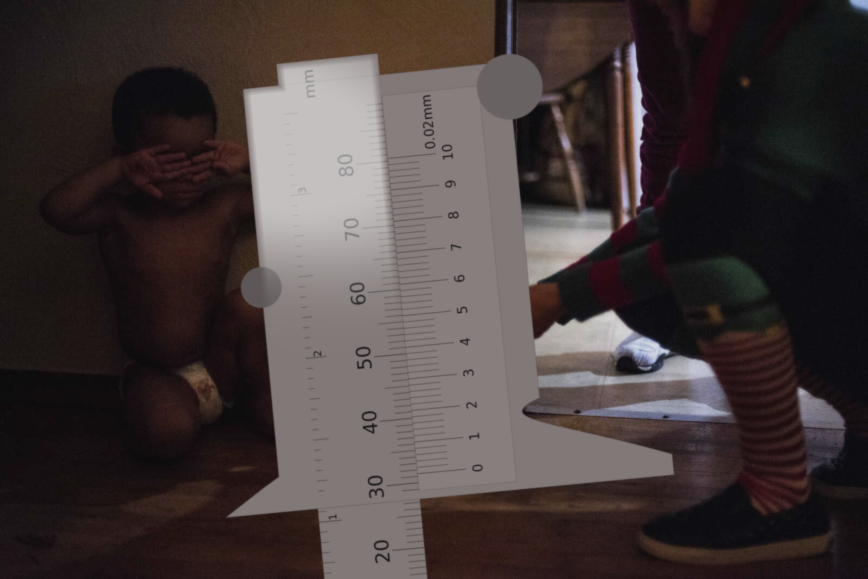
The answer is 31.4; mm
